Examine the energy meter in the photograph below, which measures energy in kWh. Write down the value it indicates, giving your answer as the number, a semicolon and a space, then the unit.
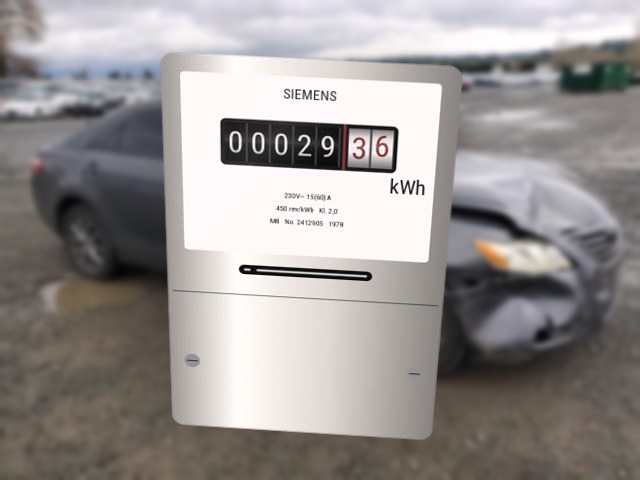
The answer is 29.36; kWh
